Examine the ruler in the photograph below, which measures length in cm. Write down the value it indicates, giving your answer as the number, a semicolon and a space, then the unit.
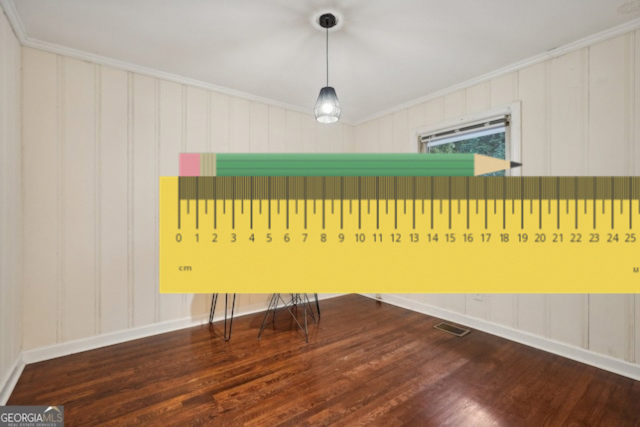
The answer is 19; cm
